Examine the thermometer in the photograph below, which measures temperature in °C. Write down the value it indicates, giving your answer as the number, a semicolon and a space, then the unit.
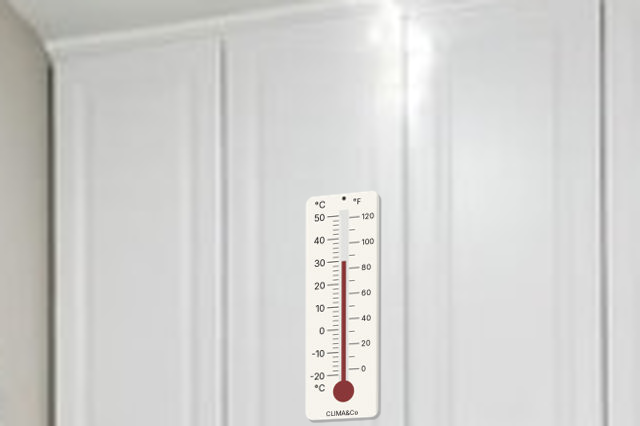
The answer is 30; °C
